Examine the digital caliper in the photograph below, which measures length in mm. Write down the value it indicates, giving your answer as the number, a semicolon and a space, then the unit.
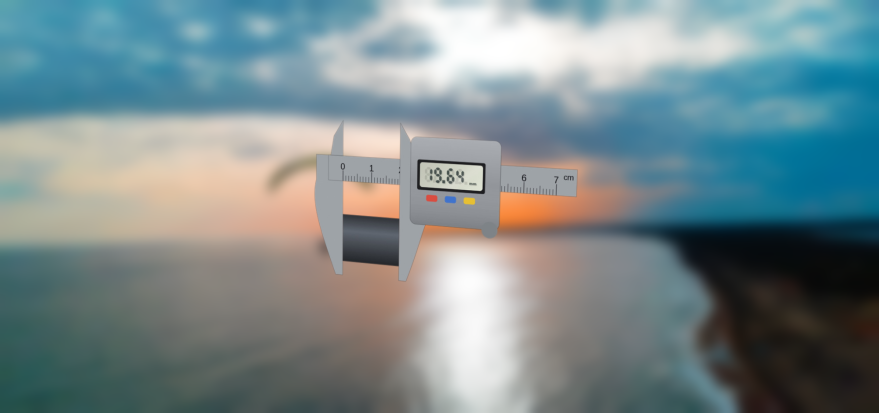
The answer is 19.64; mm
